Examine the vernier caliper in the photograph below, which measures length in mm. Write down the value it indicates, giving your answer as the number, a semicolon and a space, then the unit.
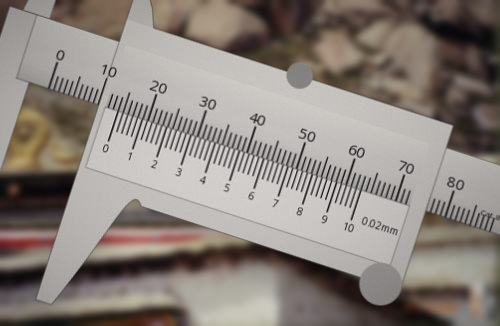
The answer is 14.0; mm
